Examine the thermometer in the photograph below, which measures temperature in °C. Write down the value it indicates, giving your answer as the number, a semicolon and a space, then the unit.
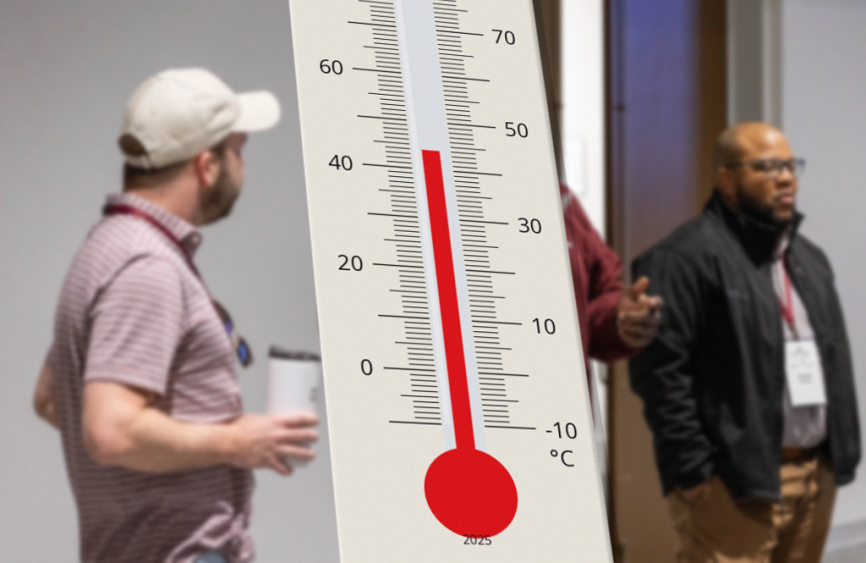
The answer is 44; °C
